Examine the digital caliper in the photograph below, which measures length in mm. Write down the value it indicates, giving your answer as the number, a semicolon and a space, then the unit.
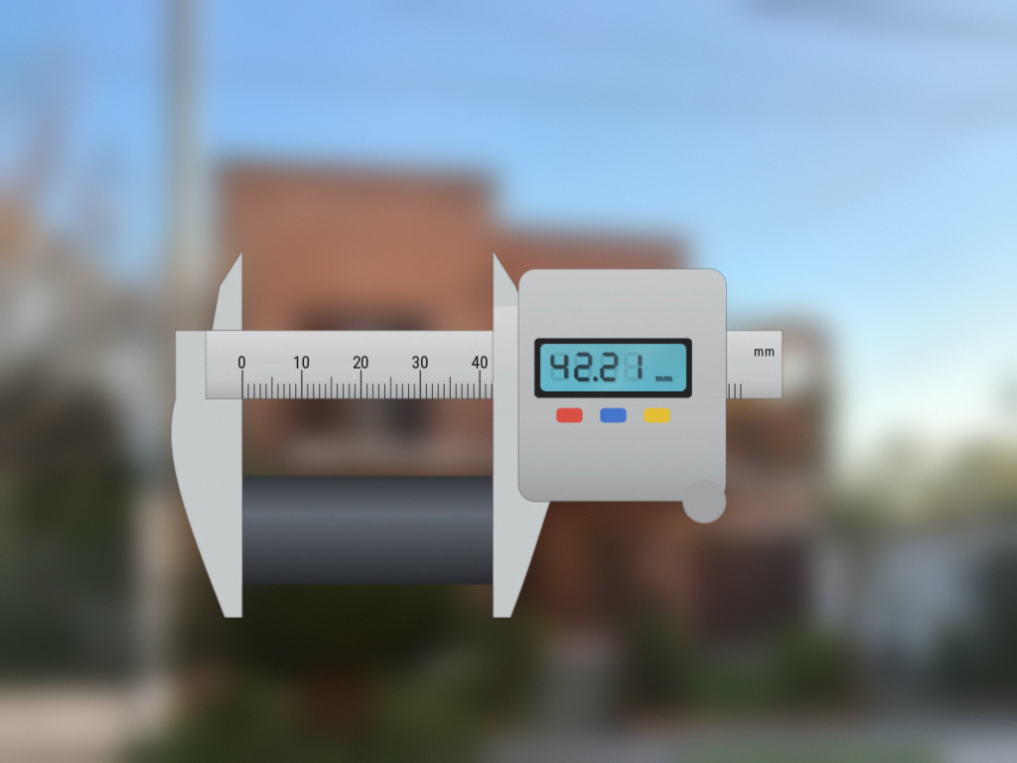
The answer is 42.21; mm
